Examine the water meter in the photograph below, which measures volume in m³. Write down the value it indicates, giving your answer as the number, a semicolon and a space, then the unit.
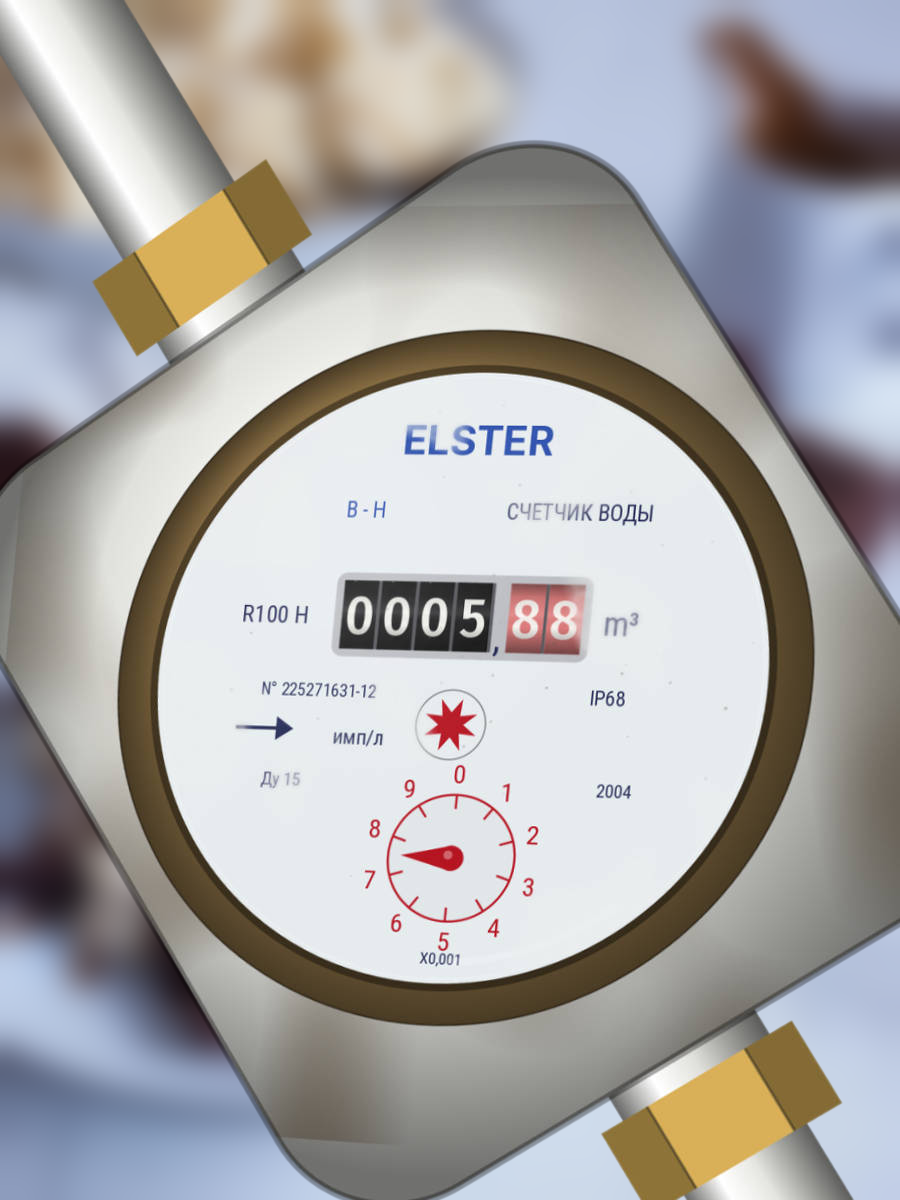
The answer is 5.887; m³
